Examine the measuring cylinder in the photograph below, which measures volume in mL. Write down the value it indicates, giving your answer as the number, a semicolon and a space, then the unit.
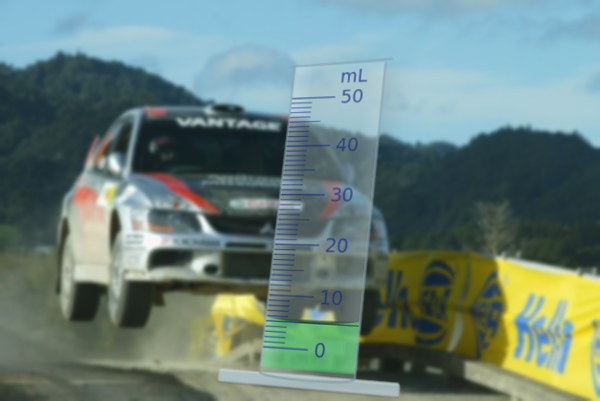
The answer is 5; mL
